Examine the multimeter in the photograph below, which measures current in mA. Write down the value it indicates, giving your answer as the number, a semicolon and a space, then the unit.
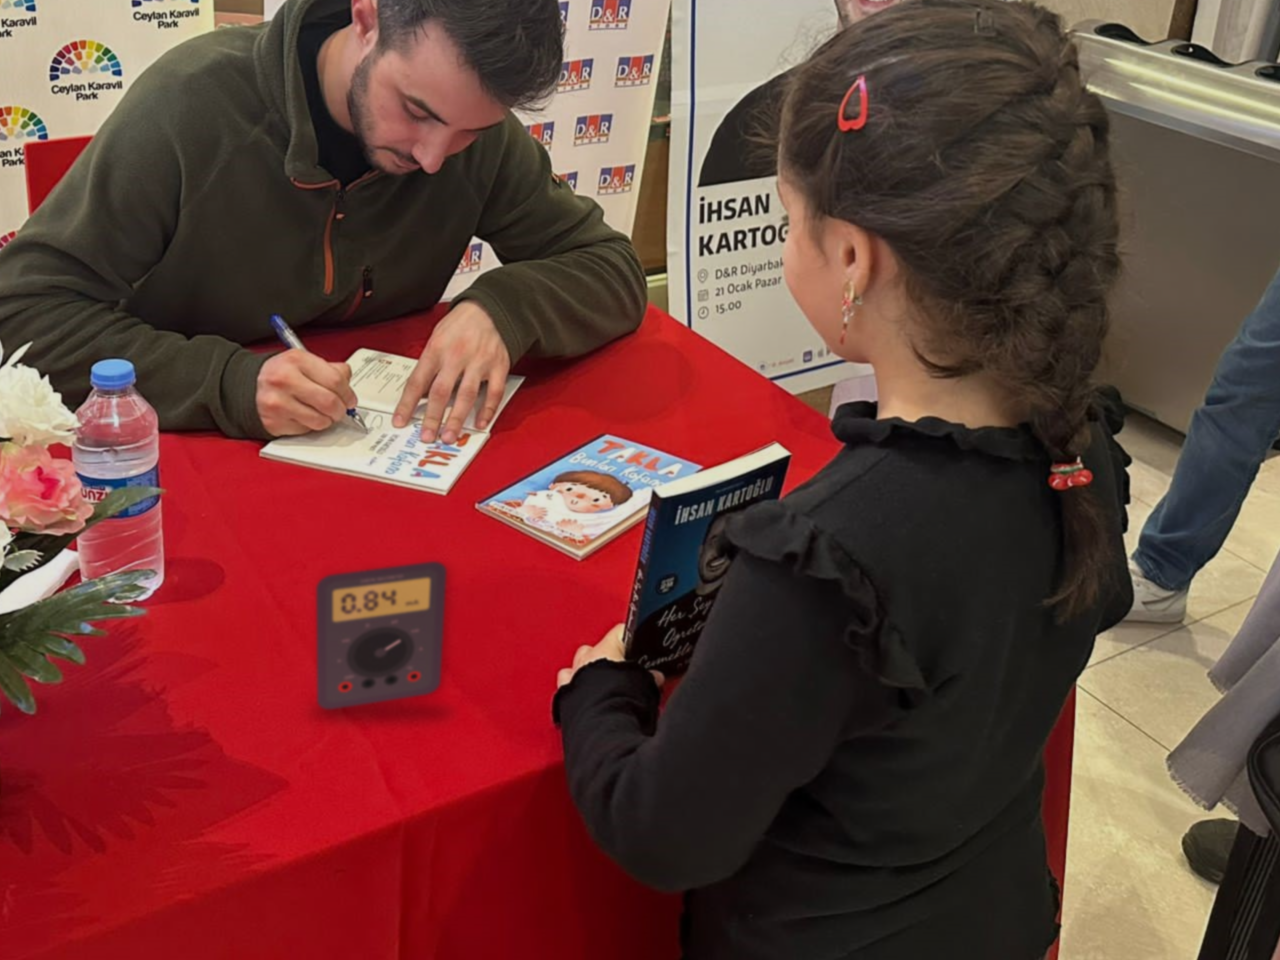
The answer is 0.84; mA
